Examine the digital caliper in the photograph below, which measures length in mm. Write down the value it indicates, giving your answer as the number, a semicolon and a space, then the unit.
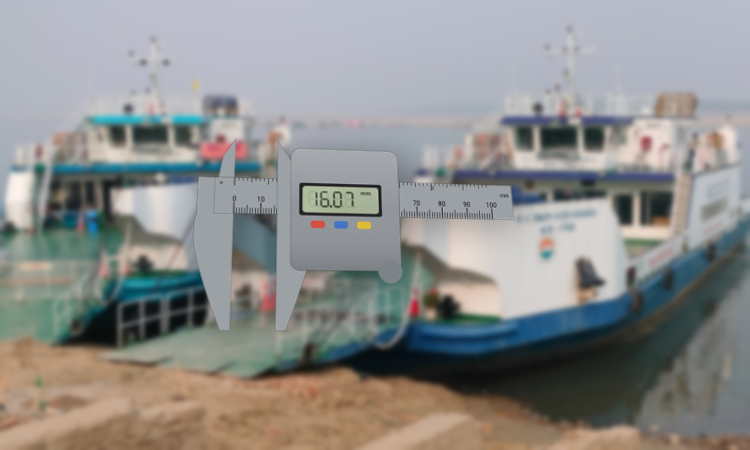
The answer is 16.07; mm
